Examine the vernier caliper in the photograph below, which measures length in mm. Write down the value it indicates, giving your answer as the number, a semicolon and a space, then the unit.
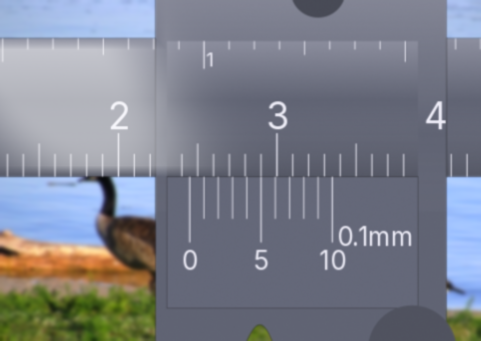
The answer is 24.5; mm
